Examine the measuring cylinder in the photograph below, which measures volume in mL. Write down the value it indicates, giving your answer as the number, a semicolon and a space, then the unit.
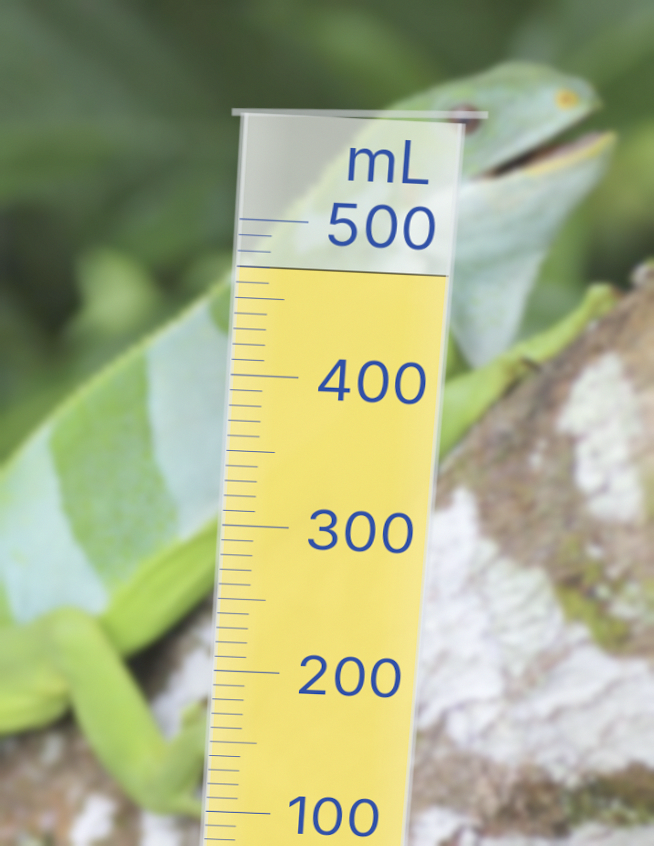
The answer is 470; mL
